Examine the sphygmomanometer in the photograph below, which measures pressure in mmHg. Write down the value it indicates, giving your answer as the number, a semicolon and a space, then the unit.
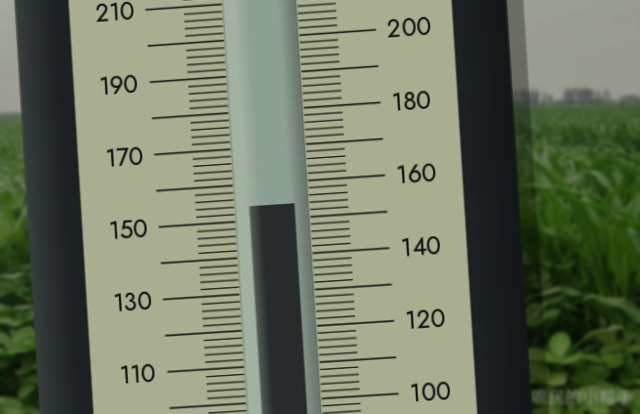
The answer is 154; mmHg
